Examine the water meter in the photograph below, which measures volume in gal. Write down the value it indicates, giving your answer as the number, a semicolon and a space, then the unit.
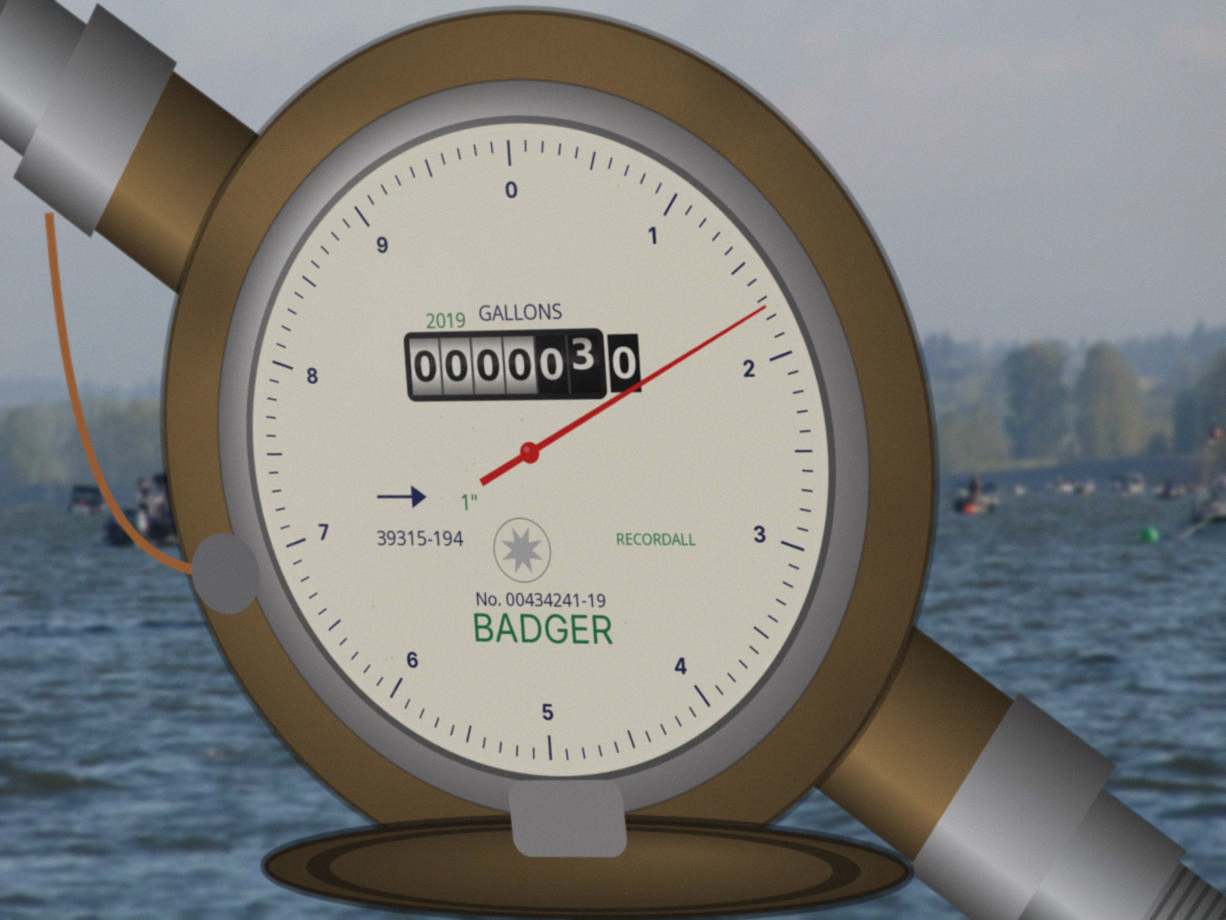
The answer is 31.7; gal
